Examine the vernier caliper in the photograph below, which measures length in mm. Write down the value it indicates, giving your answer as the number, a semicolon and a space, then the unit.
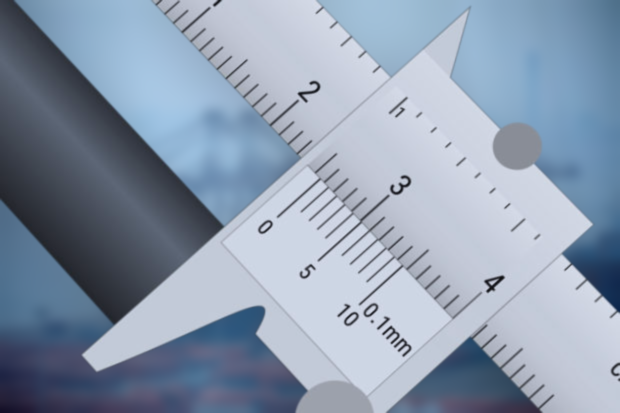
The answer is 25.6; mm
